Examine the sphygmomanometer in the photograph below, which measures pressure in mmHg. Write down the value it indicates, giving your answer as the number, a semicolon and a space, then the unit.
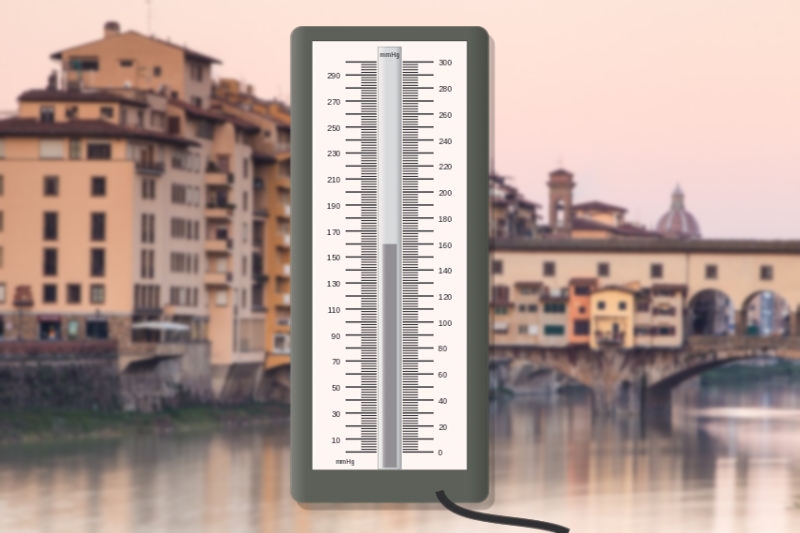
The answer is 160; mmHg
